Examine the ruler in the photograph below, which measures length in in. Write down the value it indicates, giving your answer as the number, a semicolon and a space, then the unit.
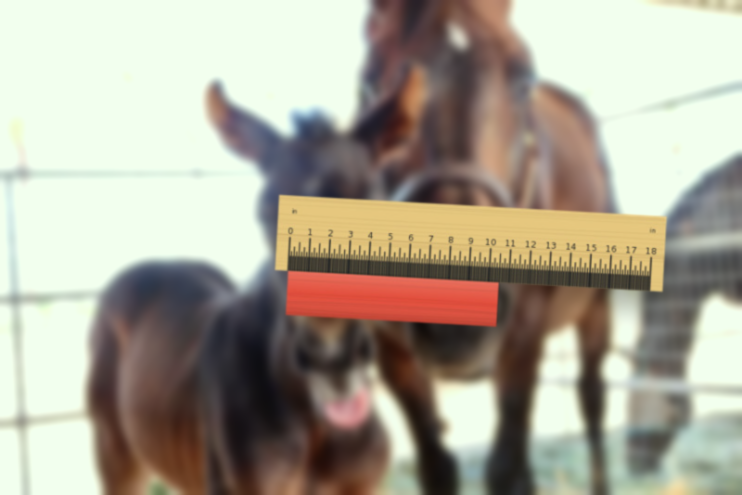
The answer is 10.5; in
